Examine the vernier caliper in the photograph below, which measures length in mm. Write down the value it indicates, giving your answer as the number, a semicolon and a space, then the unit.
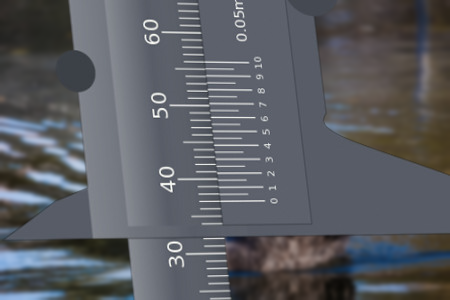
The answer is 37.0; mm
